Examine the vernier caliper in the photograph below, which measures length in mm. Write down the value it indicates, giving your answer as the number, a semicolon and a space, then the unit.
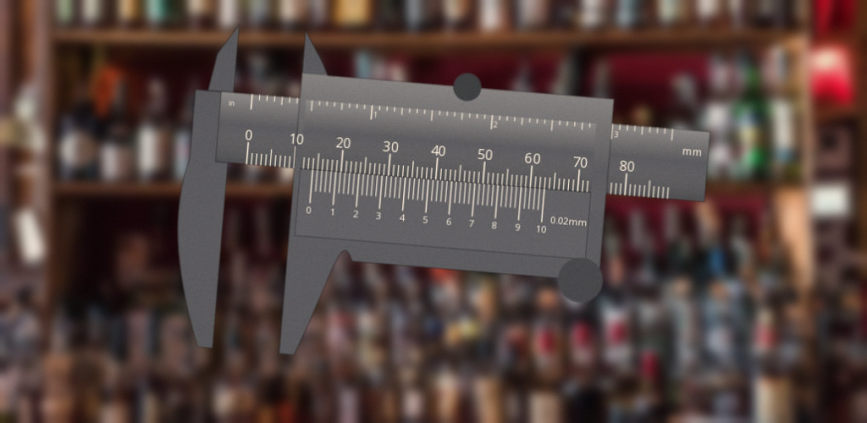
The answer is 14.0; mm
